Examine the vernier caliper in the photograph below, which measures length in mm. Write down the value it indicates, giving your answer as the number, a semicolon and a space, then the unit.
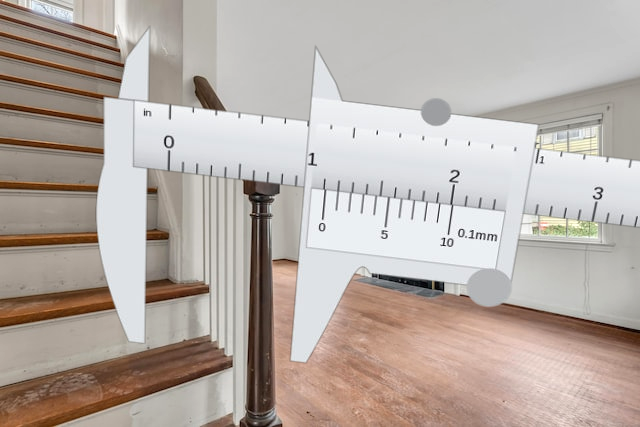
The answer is 11.1; mm
